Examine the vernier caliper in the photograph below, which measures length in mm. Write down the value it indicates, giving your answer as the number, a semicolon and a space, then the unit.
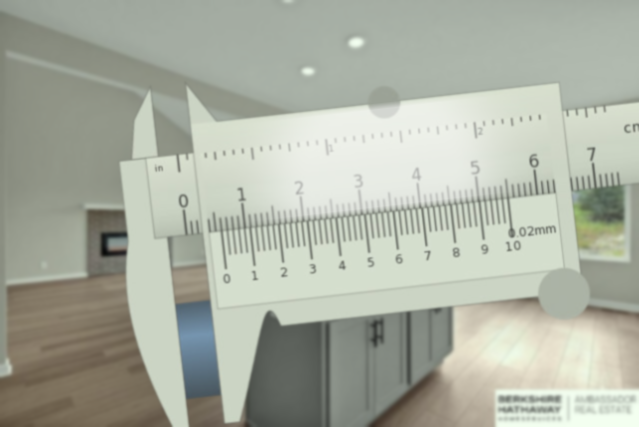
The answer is 6.0; mm
